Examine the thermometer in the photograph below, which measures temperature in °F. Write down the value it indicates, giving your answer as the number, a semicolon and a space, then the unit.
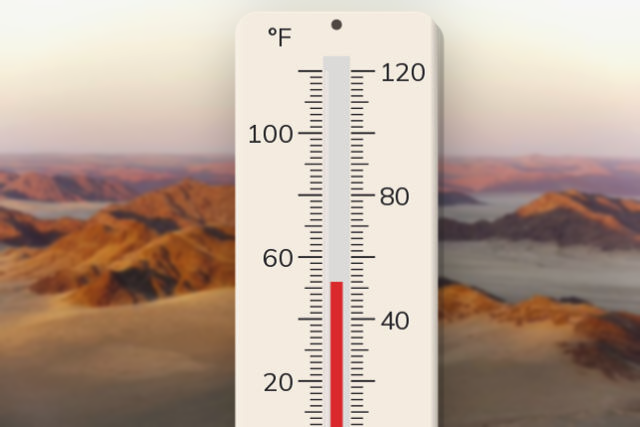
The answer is 52; °F
